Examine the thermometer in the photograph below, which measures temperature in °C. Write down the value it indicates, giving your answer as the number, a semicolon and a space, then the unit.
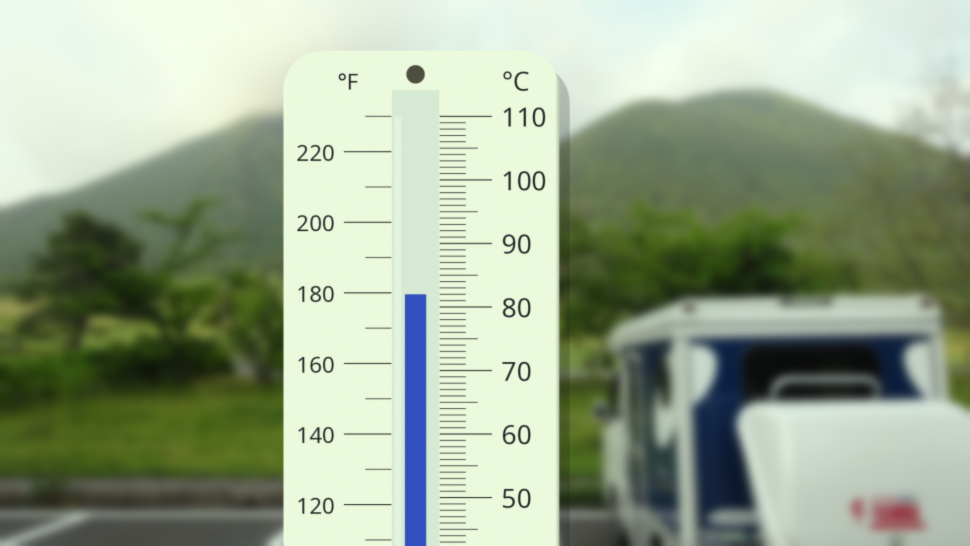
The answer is 82; °C
